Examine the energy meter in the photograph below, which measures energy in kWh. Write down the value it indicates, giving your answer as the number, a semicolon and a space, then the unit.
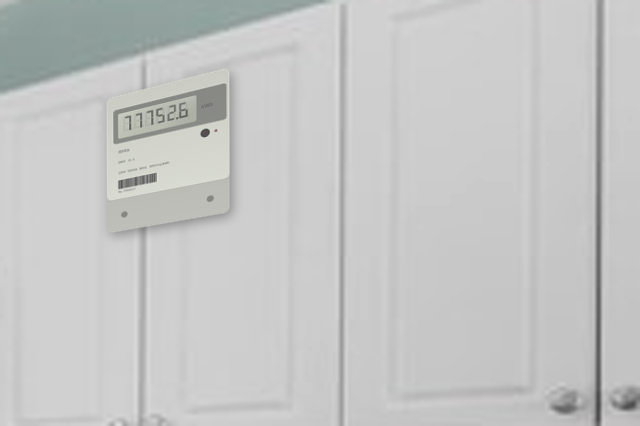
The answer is 77752.6; kWh
